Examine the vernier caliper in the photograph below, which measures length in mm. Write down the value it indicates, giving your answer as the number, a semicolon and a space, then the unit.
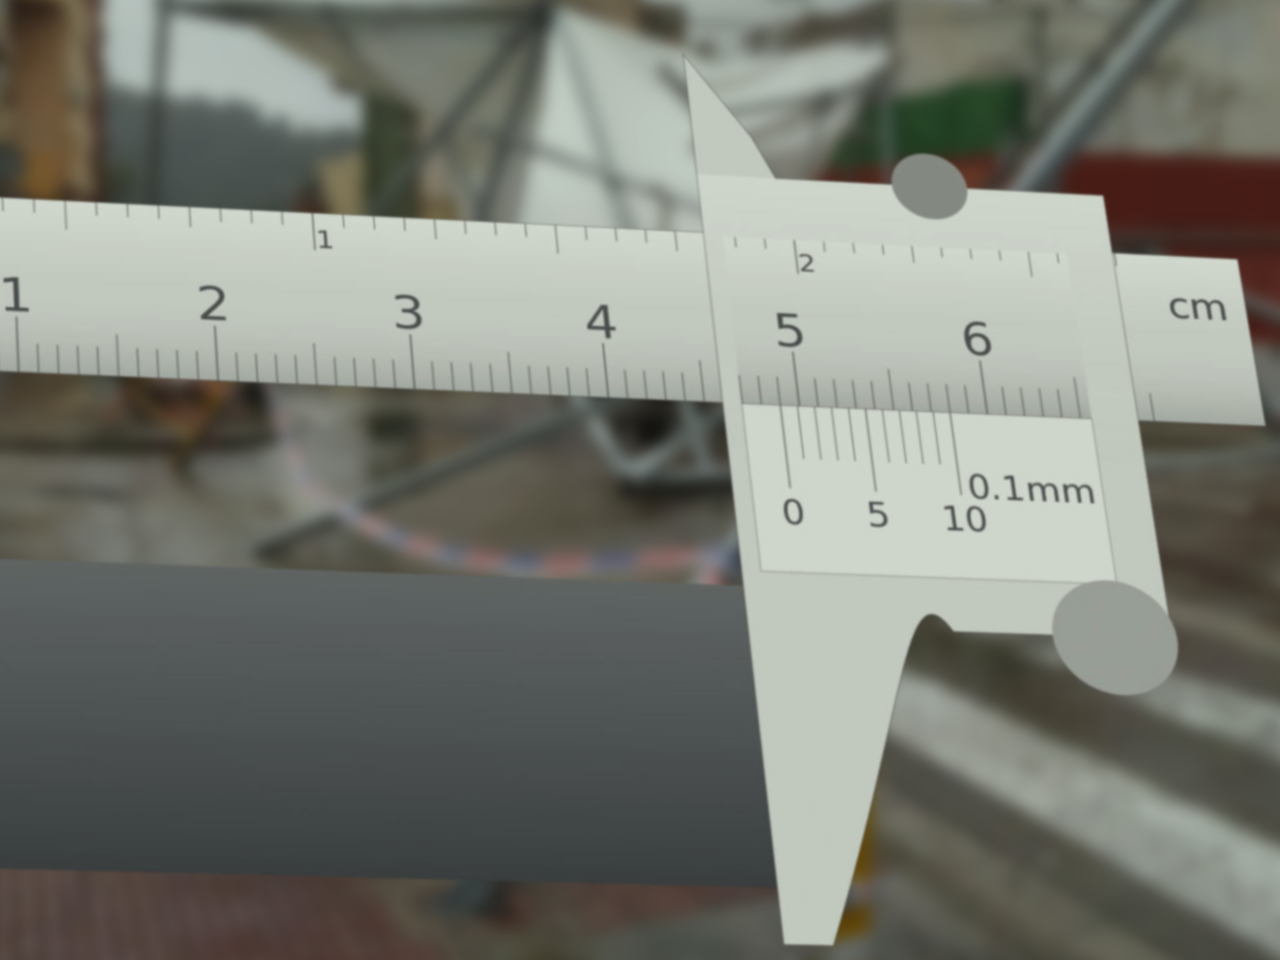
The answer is 49.0; mm
